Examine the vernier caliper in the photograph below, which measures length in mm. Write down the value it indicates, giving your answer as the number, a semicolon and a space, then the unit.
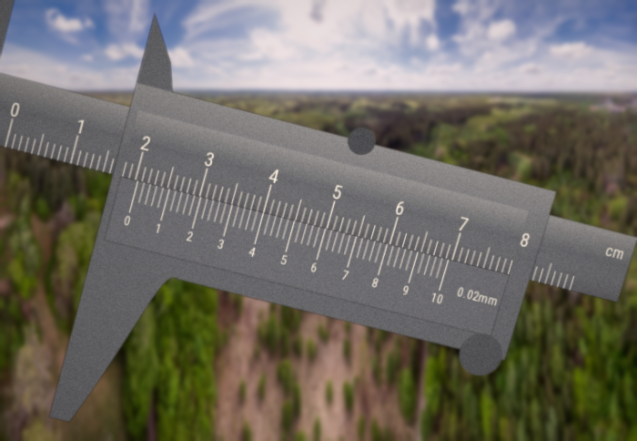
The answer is 20.4; mm
